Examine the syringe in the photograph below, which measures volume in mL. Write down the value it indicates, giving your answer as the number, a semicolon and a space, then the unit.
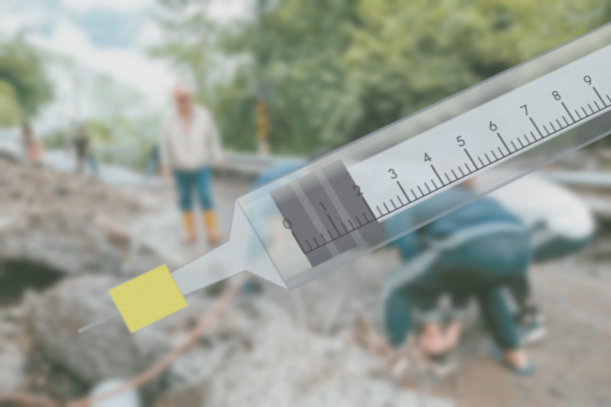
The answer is 0; mL
